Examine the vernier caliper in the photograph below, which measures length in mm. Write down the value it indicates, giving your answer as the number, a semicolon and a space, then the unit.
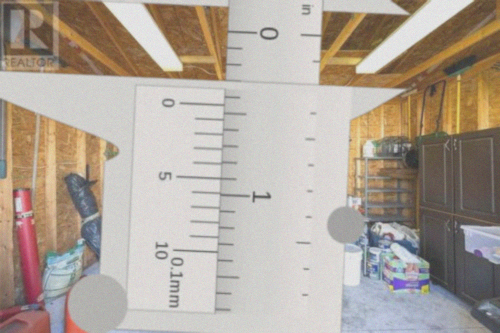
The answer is 4.5; mm
